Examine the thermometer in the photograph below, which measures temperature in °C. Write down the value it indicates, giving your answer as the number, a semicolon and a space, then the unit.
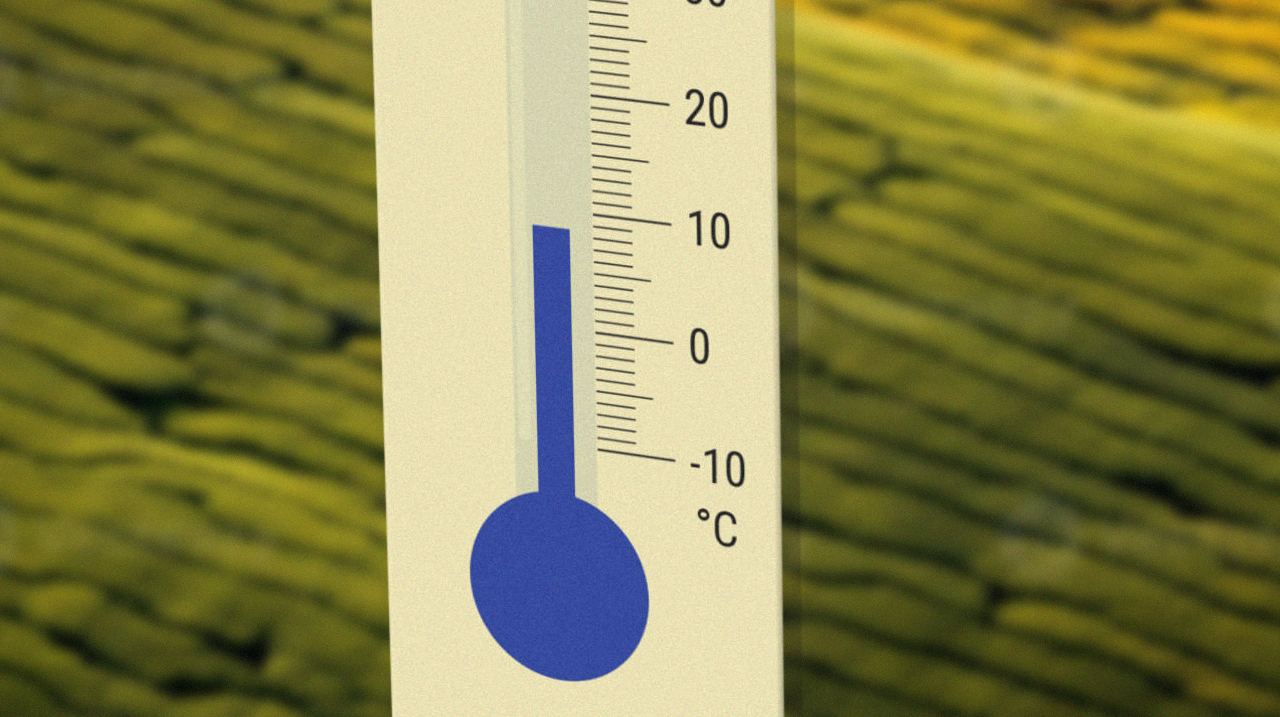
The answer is 8.5; °C
